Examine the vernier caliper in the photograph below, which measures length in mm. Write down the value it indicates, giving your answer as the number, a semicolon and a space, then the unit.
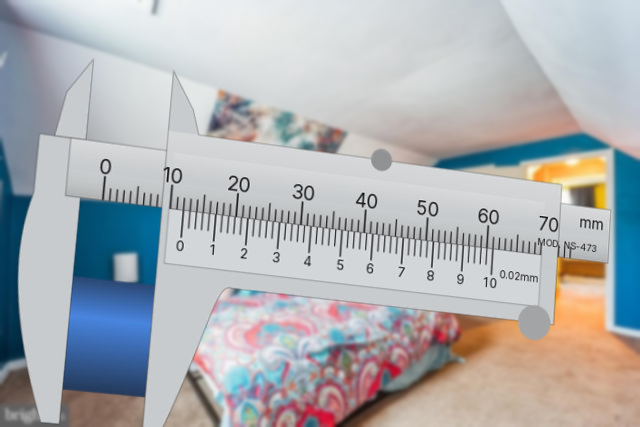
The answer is 12.0; mm
